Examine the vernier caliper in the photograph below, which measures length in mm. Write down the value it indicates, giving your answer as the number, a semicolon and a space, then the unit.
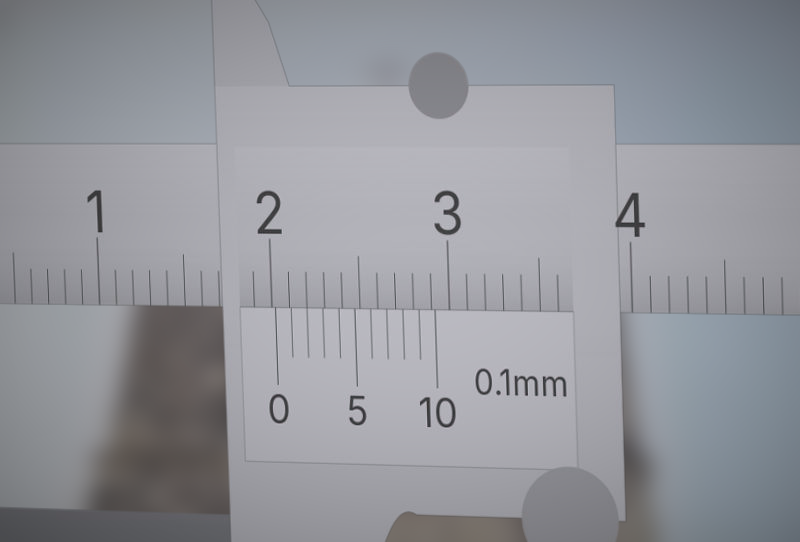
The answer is 20.2; mm
